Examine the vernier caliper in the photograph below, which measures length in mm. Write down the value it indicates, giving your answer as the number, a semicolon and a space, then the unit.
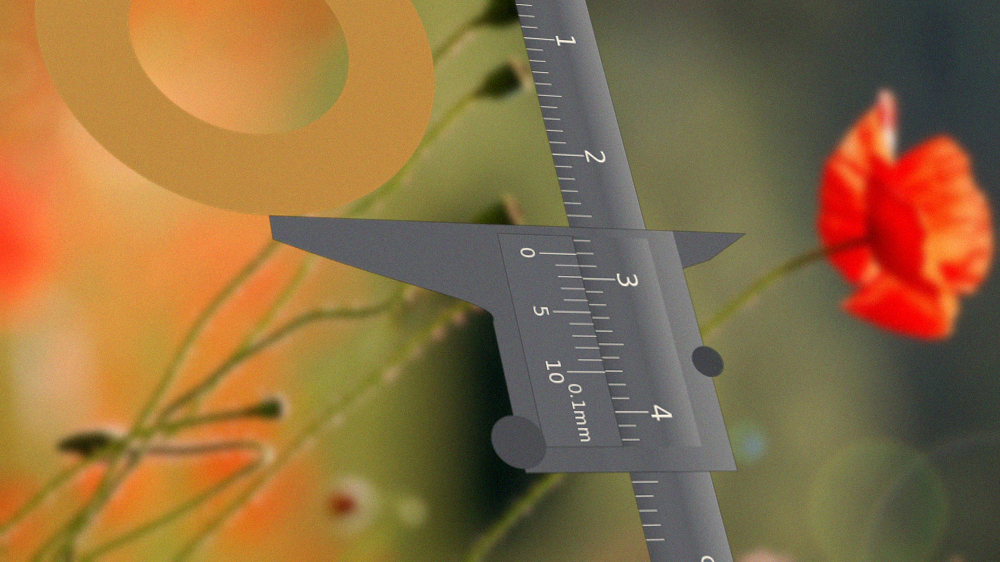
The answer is 28.1; mm
